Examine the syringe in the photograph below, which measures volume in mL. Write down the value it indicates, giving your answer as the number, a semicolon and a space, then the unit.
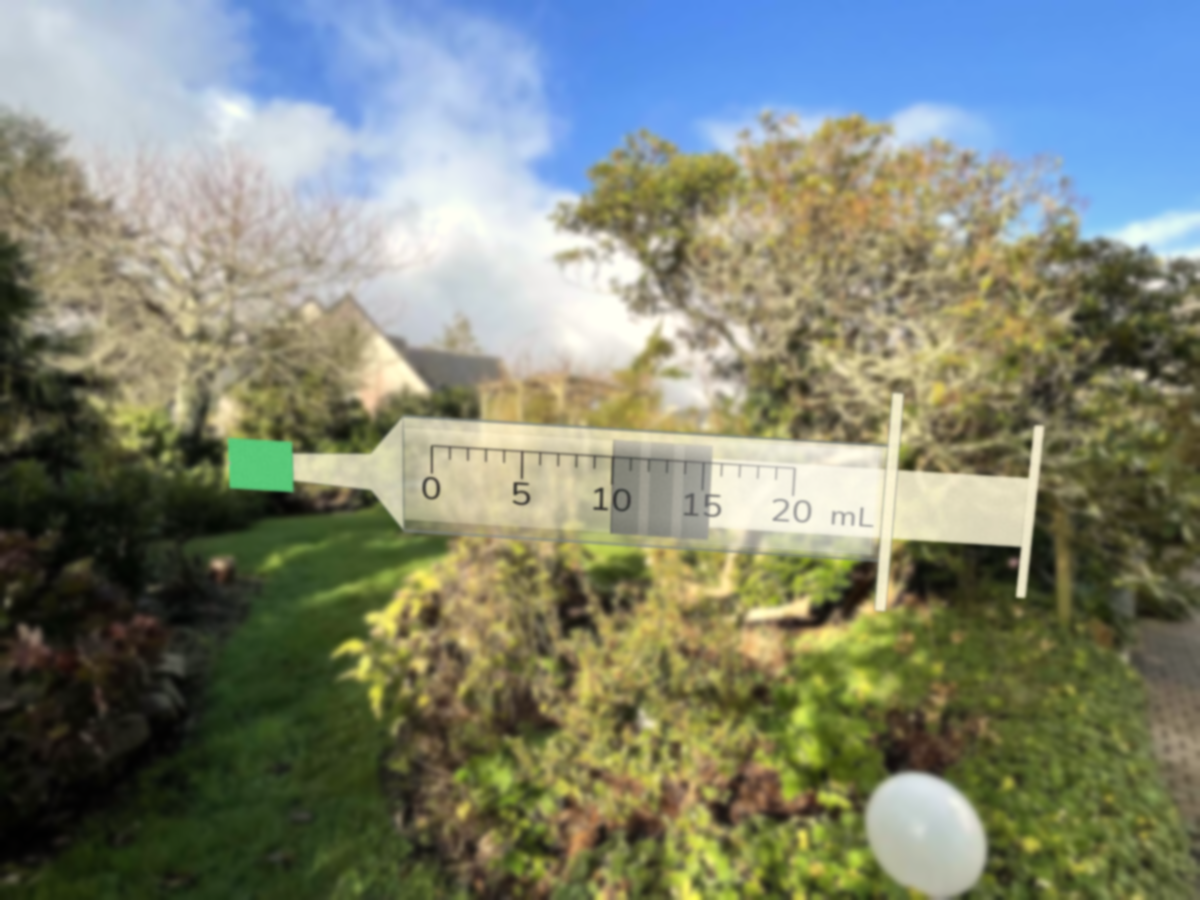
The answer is 10; mL
